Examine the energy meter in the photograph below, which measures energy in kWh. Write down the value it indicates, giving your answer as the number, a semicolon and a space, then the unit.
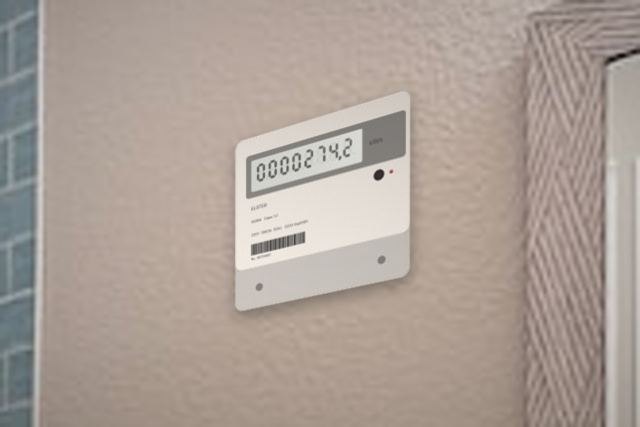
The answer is 274.2; kWh
